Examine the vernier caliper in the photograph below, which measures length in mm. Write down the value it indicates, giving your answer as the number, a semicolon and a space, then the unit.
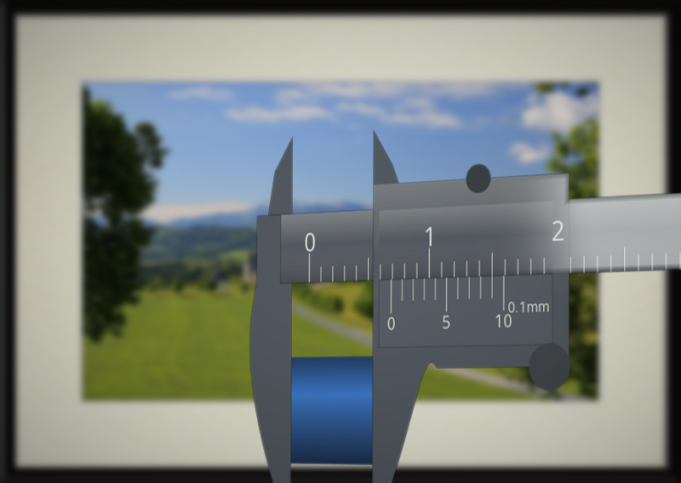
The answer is 6.9; mm
